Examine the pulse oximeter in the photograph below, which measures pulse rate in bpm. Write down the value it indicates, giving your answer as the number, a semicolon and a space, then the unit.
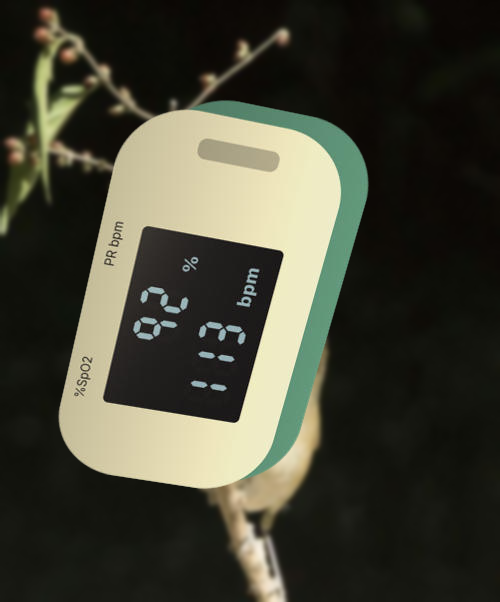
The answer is 113; bpm
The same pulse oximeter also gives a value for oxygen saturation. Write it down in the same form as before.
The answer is 92; %
